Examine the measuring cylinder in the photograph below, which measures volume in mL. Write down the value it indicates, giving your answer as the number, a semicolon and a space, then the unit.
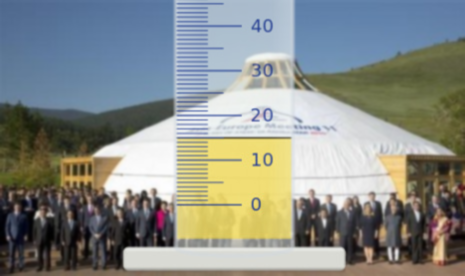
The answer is 15; mL
